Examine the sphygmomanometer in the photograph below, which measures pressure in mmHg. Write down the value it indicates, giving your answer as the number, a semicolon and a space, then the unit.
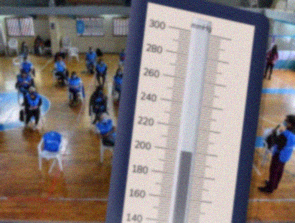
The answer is 200; mmHg
